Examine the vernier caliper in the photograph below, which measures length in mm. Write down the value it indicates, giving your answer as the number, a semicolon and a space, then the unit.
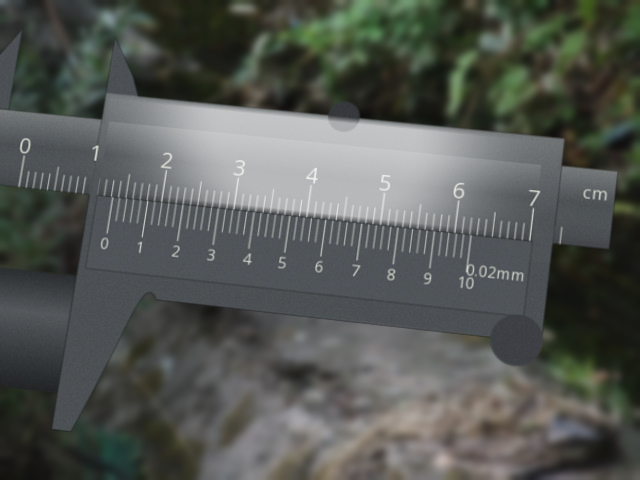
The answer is 13.2; mm
